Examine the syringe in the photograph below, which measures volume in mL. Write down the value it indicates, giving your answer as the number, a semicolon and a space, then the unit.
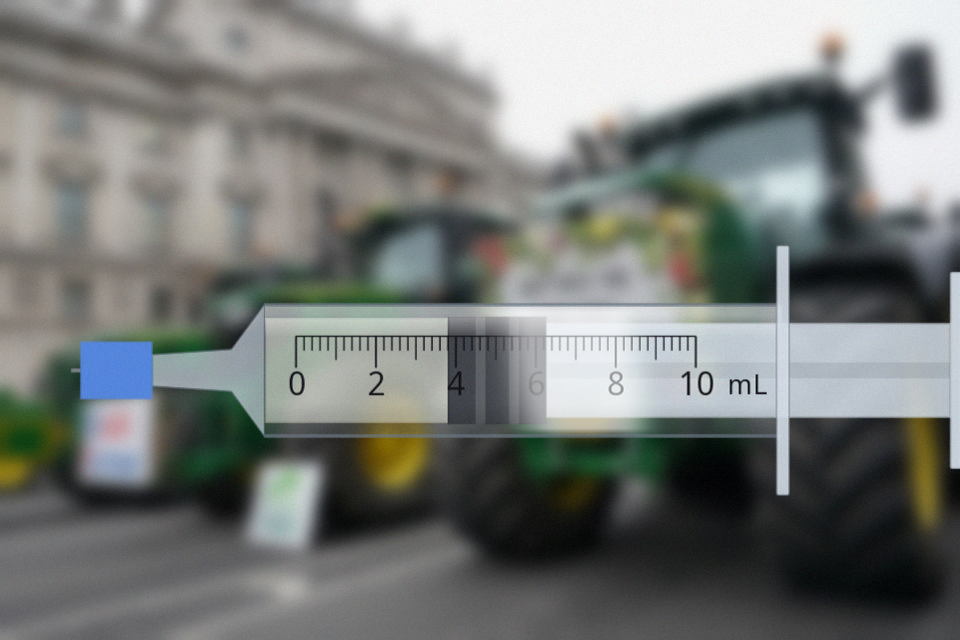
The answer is 3.8; mL
